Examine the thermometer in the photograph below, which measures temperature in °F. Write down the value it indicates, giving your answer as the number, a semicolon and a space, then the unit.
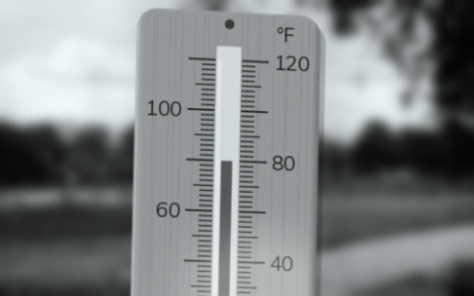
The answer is 80; °F
